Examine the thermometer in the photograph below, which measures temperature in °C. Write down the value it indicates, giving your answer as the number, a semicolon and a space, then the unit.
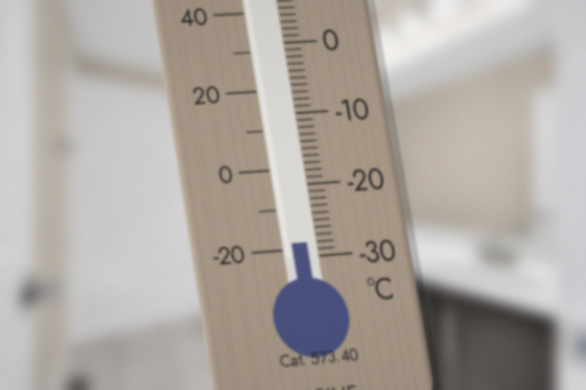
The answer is -28; °C
